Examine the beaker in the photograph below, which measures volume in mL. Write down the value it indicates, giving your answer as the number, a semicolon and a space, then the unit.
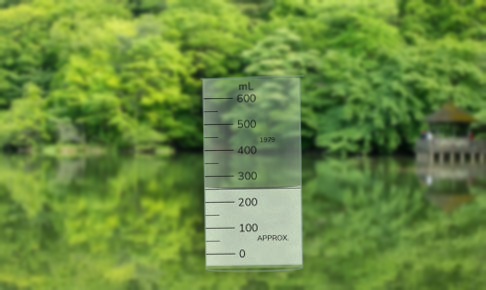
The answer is 250; mL
